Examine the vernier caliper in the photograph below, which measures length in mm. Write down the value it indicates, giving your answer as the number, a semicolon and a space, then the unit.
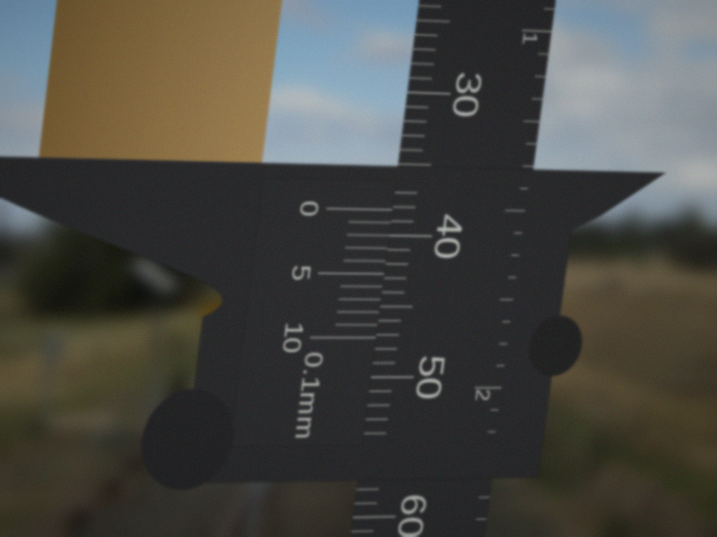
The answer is 38.2; mm
